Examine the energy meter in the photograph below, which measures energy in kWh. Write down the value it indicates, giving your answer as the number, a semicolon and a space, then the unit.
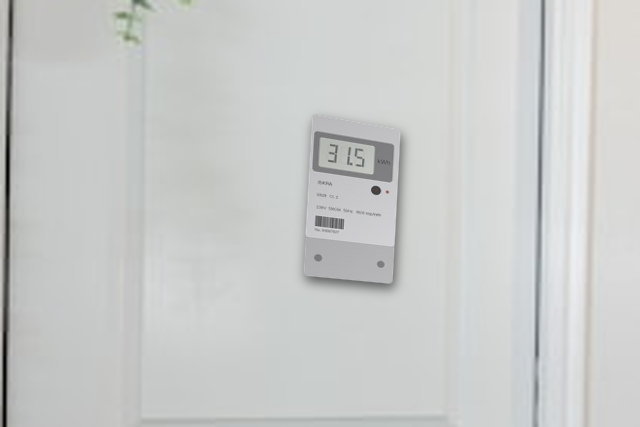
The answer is 31.5; kWh
